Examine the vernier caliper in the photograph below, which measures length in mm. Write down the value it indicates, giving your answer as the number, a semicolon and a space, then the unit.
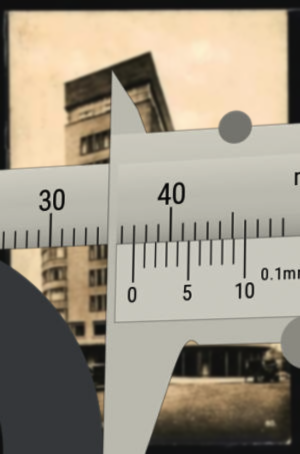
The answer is 37.0; mm
